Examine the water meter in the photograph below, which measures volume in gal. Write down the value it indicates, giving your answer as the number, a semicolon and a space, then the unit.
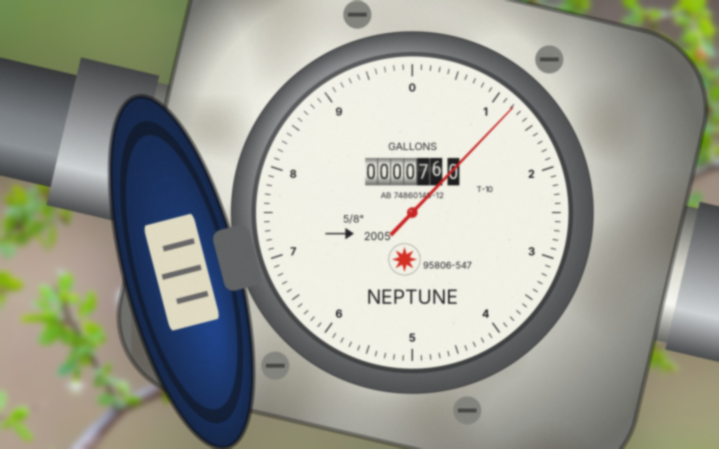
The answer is 761.2; gal
